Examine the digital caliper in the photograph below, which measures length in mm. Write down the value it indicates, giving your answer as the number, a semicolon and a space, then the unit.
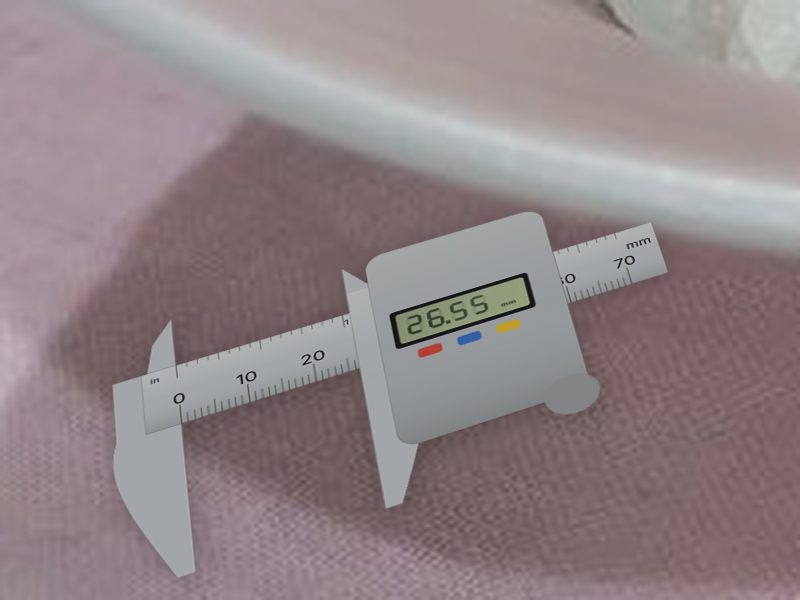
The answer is 26.55; mm
